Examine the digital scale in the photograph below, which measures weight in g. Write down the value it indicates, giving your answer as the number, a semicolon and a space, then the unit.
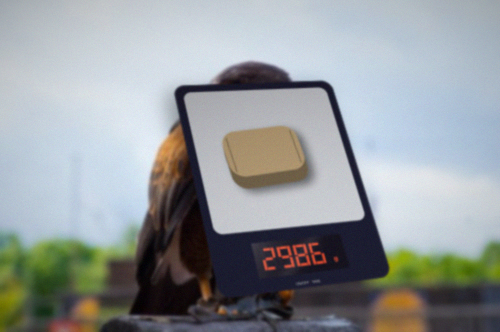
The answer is 2986; g
